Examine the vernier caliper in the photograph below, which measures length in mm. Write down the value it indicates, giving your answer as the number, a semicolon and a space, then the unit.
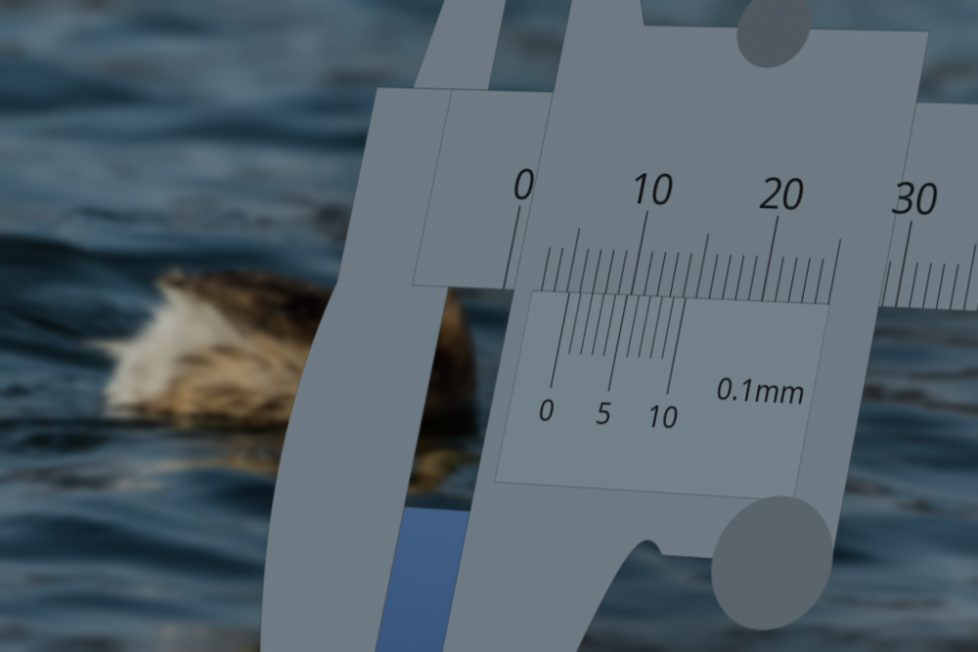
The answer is 5.2; mm
